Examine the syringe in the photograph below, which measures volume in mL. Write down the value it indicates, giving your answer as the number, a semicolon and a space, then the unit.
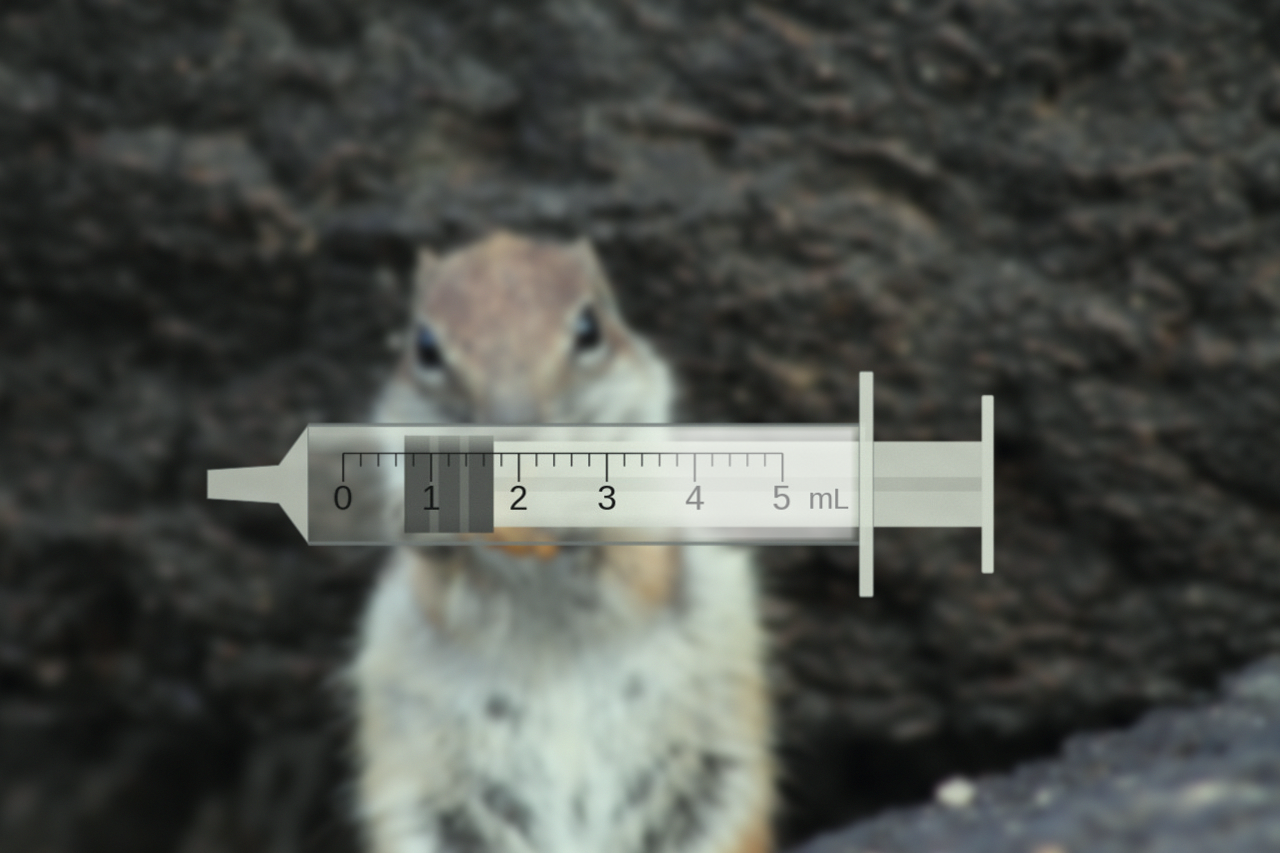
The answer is 0.7; mL
